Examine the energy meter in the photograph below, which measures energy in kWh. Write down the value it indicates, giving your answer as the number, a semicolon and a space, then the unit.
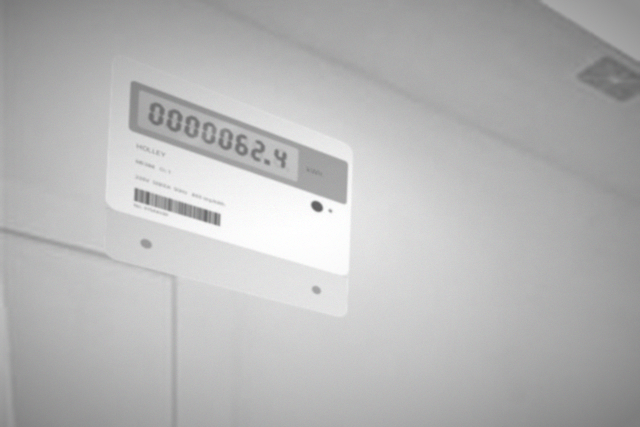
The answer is 62.4; kWh
